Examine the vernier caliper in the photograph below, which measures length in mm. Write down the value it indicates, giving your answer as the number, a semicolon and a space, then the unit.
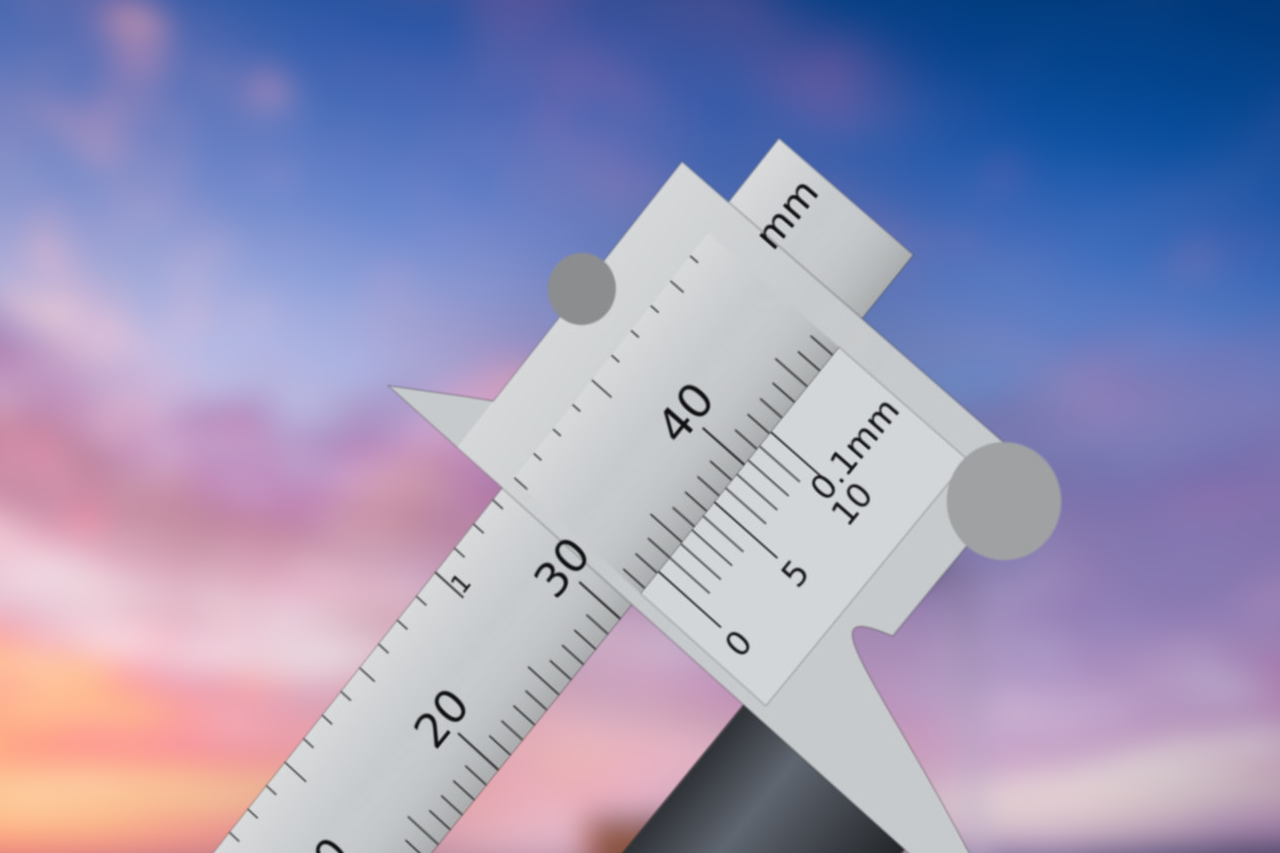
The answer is 33.1; mm
